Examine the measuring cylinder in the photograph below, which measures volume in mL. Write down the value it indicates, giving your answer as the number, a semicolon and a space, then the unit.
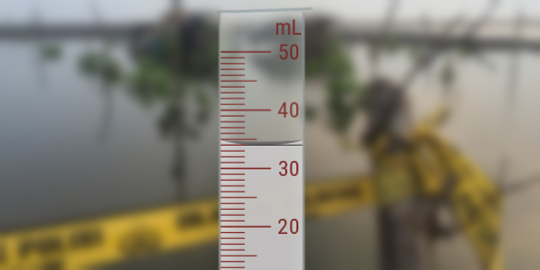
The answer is 34; mL
